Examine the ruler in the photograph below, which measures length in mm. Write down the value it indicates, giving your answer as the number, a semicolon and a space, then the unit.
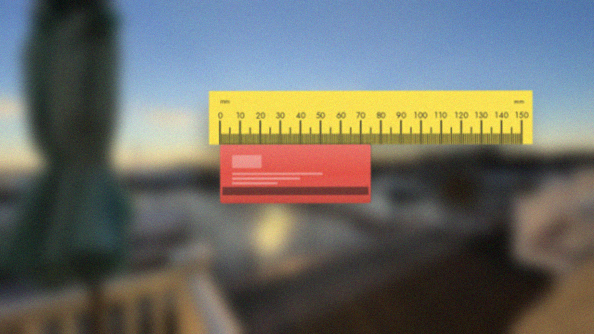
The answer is 75; mm
